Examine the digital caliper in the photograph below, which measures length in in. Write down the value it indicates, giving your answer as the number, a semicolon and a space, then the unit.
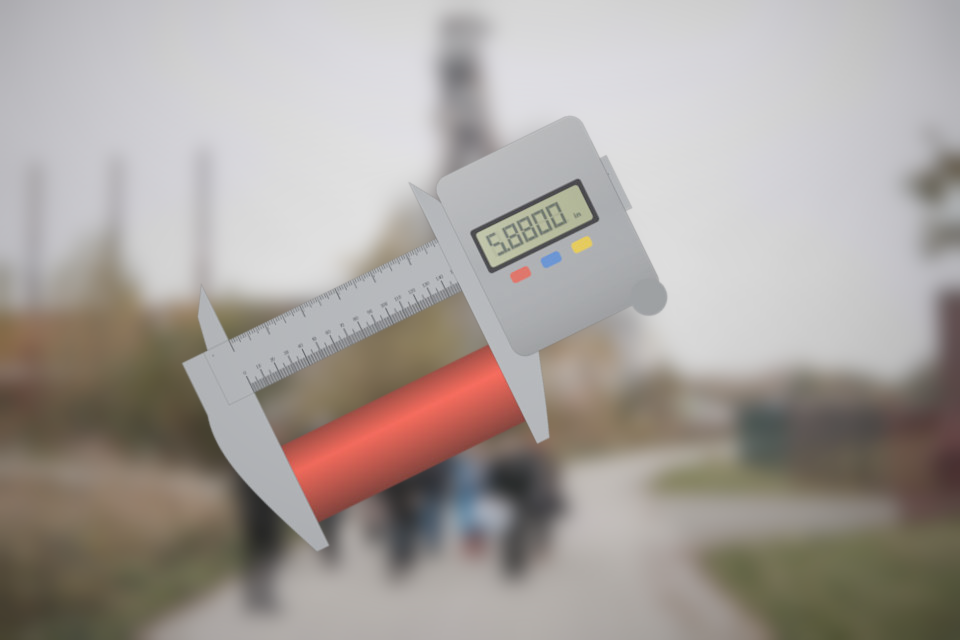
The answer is 5.8800; in
